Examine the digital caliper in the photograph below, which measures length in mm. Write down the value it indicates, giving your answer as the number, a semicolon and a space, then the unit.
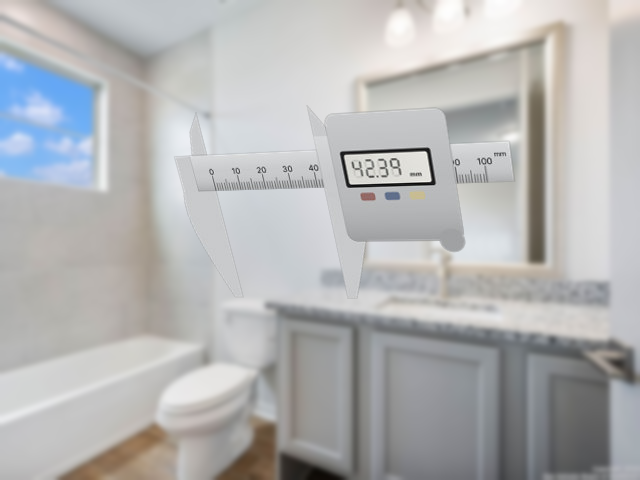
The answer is 42.39; mm
